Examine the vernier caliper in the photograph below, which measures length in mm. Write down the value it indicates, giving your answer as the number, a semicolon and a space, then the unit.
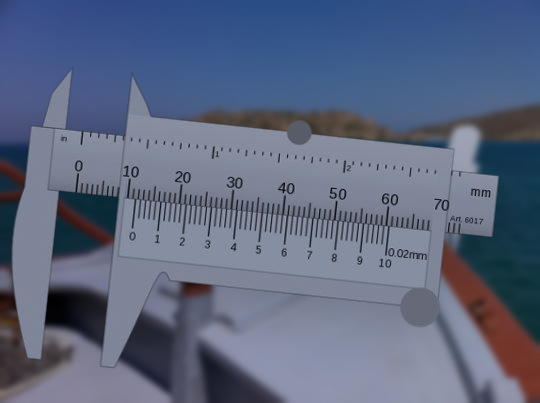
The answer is 11.5; mm
